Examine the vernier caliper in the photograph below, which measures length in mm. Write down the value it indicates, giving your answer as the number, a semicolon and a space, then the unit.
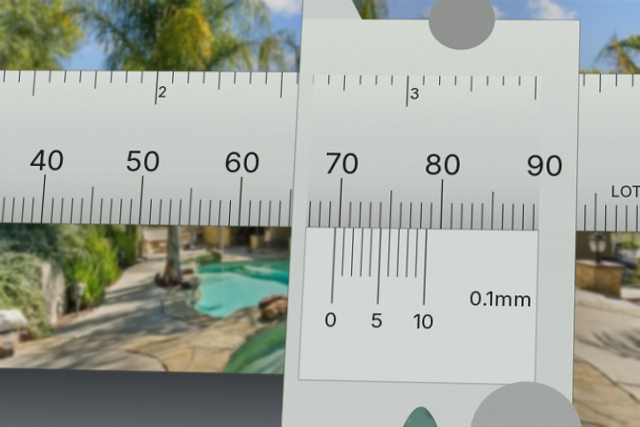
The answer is 69.6; mm
